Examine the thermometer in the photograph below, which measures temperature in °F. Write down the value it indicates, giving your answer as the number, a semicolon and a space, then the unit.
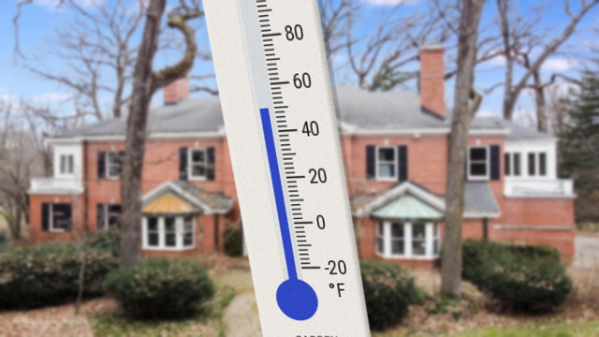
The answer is 50; °F
